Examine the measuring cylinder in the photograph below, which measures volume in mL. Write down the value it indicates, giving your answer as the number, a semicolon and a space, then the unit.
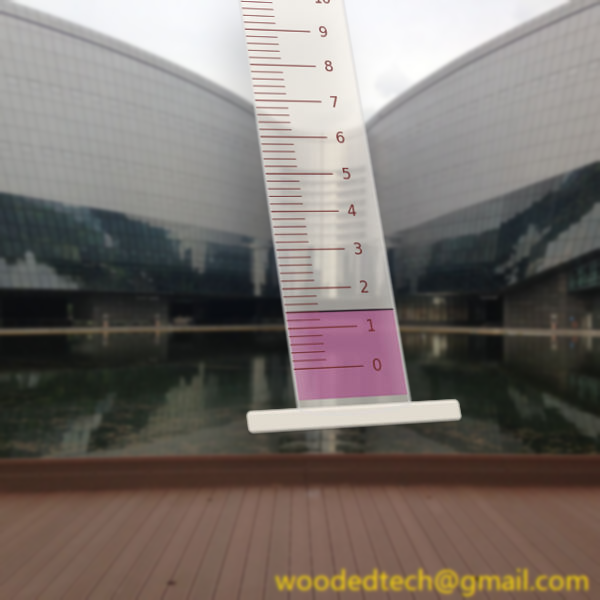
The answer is 1.4; mL
